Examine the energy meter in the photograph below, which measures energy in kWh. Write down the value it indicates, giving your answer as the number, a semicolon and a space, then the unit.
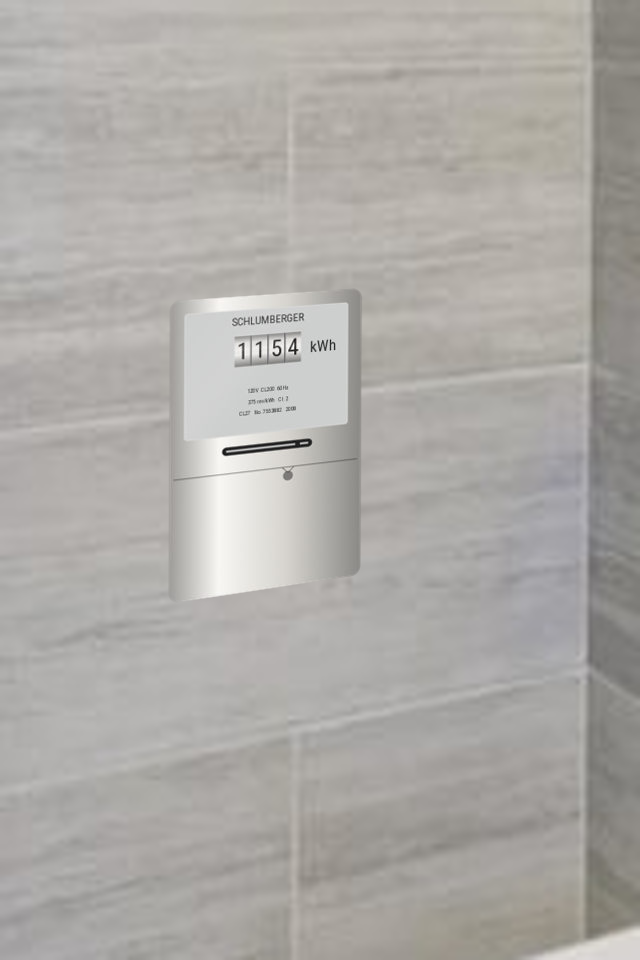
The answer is 1154; kWh
